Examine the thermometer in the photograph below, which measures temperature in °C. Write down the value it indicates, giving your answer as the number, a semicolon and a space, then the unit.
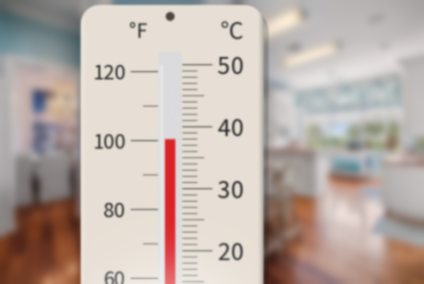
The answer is 38; °C
